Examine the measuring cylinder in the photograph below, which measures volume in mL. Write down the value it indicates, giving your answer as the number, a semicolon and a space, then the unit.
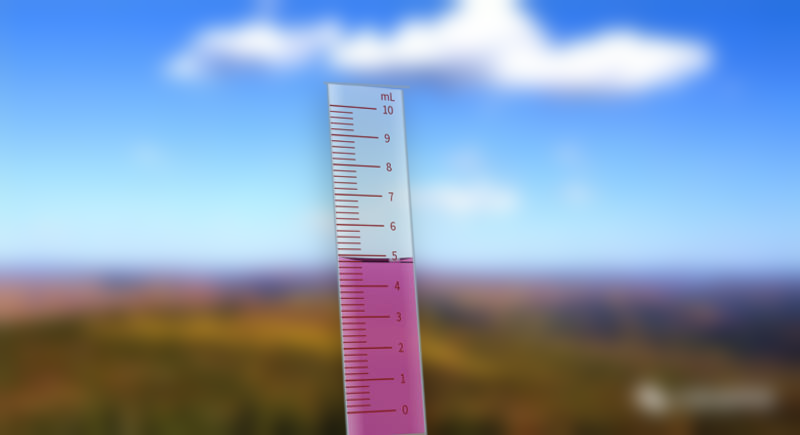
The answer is 4.8; mL
